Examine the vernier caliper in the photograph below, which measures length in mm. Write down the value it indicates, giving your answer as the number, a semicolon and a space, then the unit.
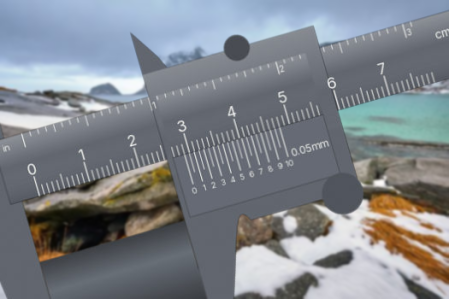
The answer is 29.0; mm
